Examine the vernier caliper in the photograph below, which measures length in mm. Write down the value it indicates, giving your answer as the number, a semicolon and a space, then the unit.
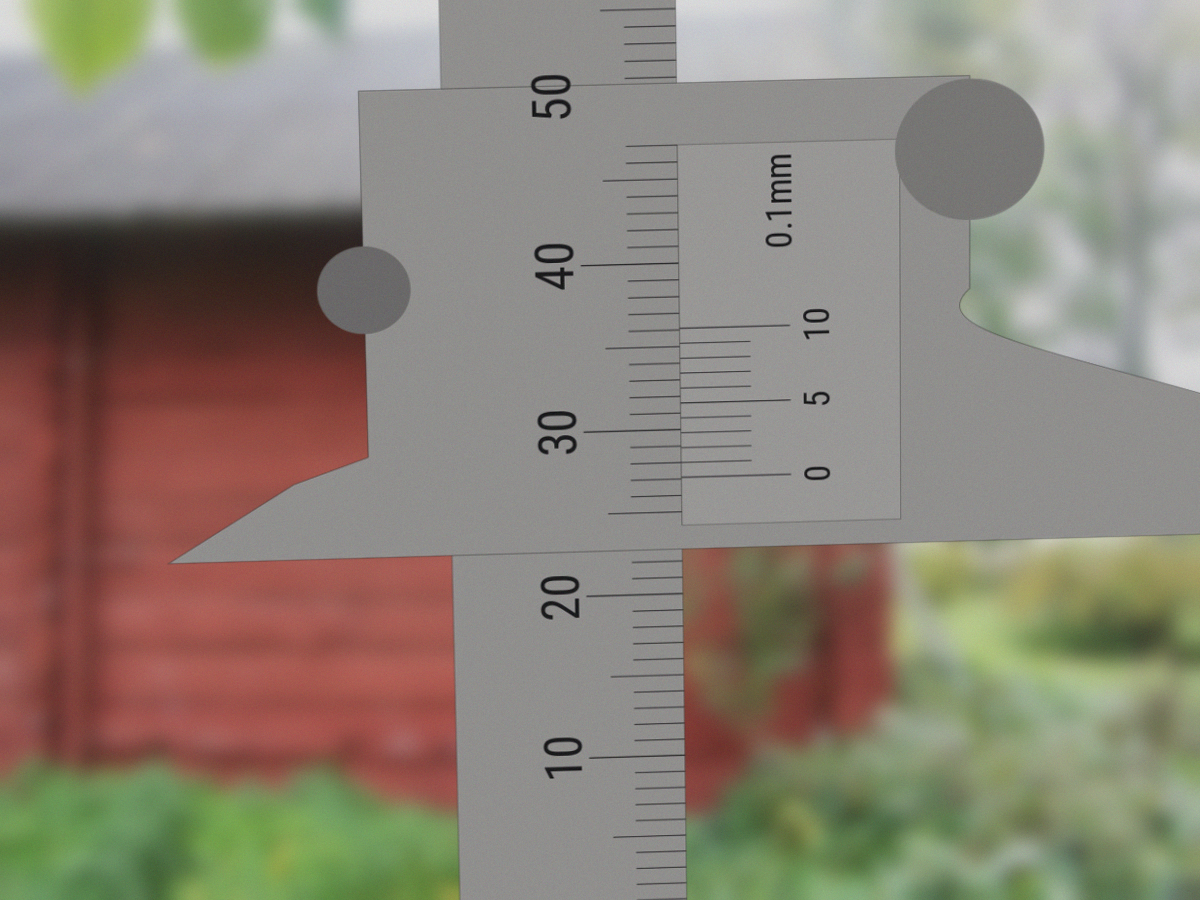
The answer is 27.1; mm
